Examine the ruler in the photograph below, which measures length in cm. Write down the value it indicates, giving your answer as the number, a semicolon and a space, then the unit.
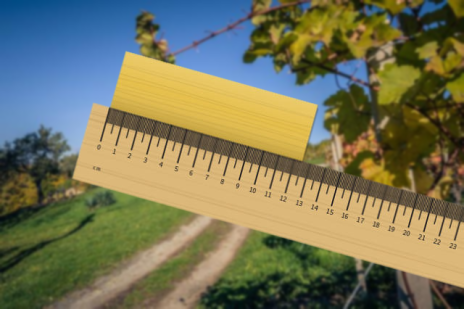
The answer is 12.5; cm
